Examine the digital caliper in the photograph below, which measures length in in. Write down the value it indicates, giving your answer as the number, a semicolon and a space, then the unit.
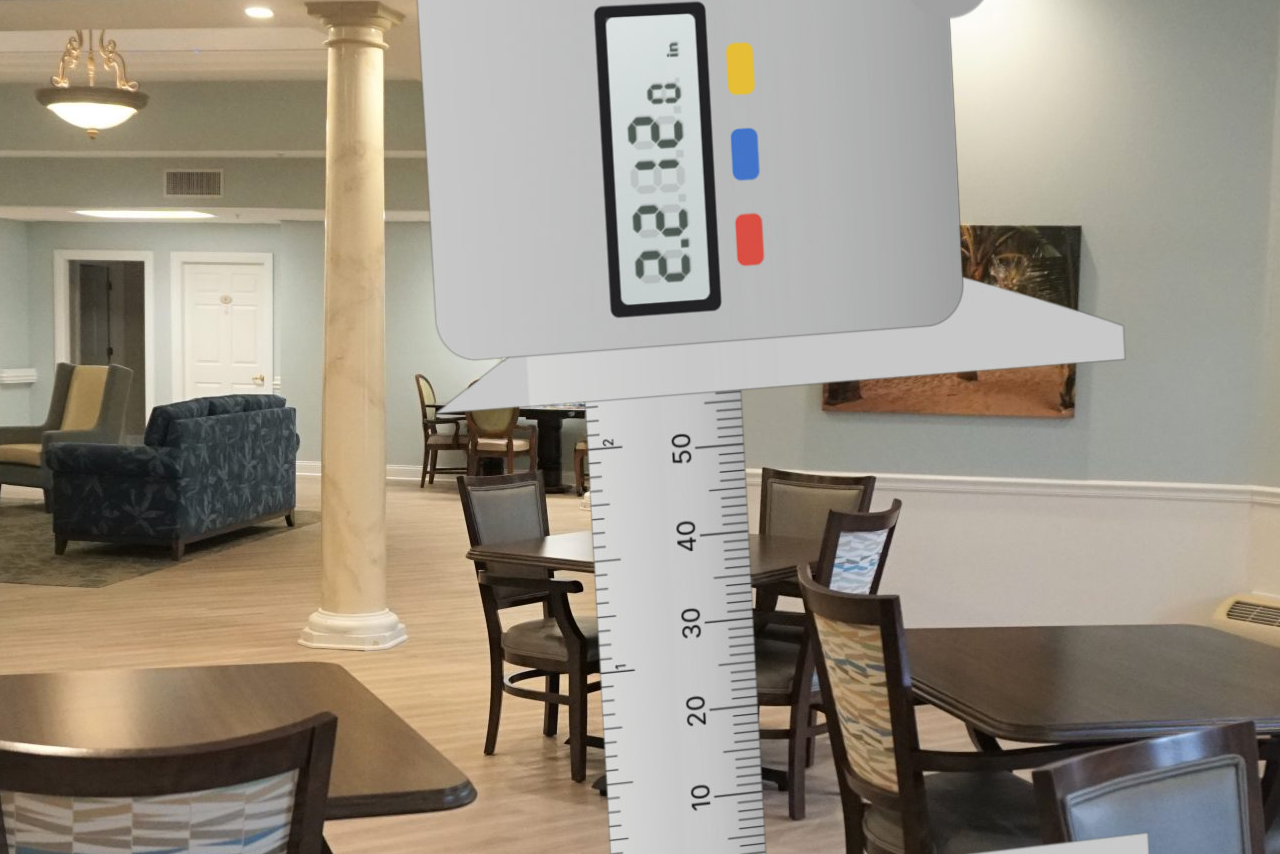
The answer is 2.2120; in
